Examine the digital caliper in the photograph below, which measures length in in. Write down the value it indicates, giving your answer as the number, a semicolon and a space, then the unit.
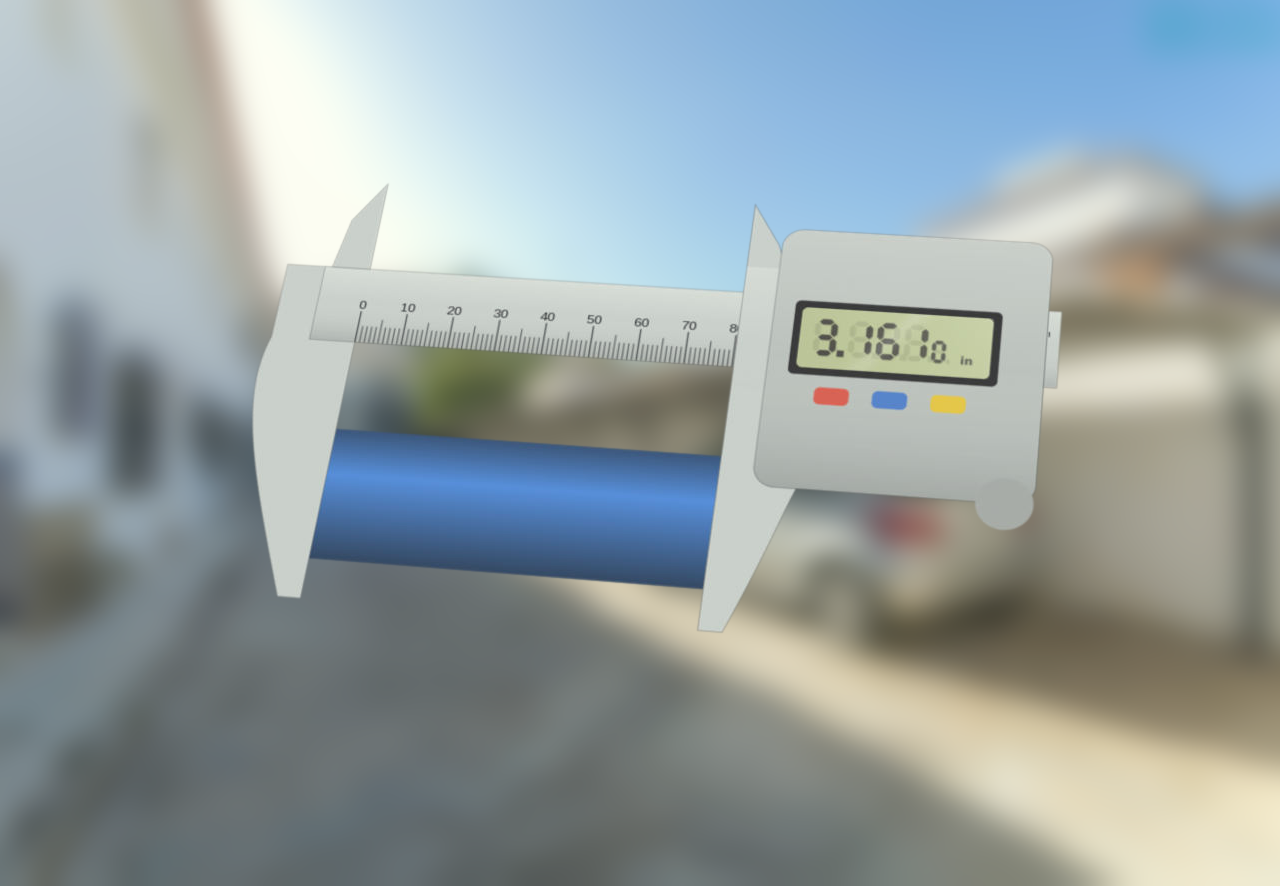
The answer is 3.1610; in
